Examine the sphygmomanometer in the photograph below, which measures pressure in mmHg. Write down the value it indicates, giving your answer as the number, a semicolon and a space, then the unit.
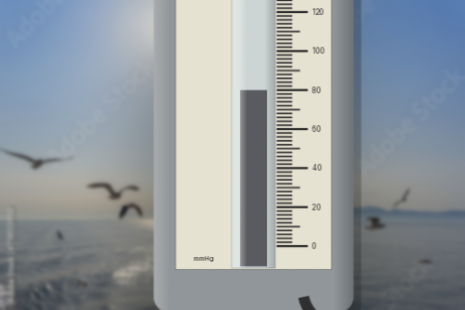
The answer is 80; mmHg
